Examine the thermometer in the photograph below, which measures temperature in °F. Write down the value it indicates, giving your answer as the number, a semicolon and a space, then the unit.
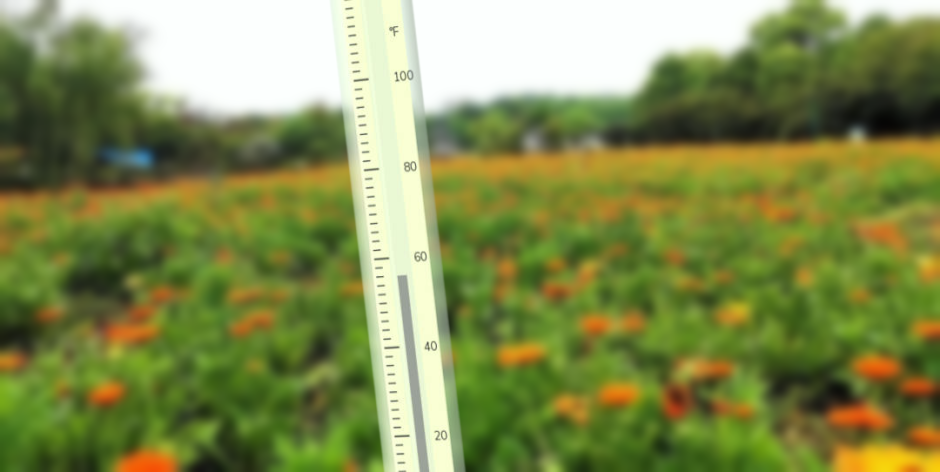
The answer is 56; °F
